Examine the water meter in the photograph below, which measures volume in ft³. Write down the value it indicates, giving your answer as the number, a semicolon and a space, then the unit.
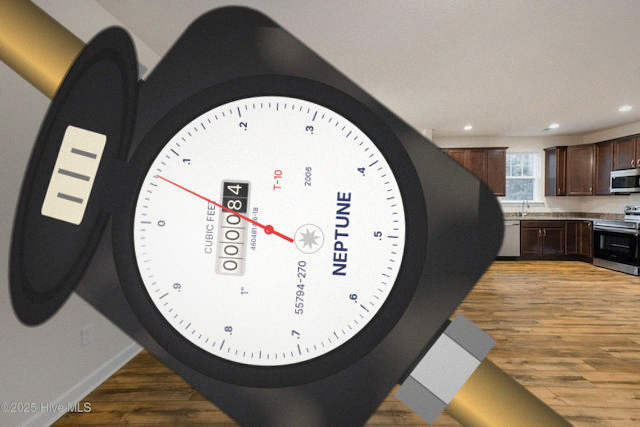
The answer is 84.06; ft³
